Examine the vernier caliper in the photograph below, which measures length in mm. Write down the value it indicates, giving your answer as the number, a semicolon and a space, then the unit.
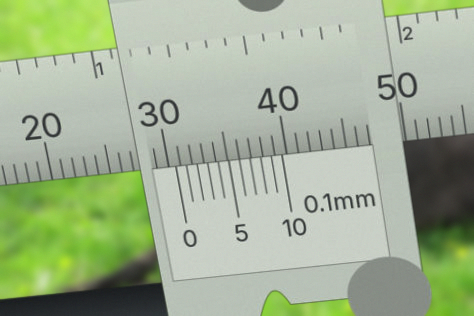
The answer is 30.6; mm
